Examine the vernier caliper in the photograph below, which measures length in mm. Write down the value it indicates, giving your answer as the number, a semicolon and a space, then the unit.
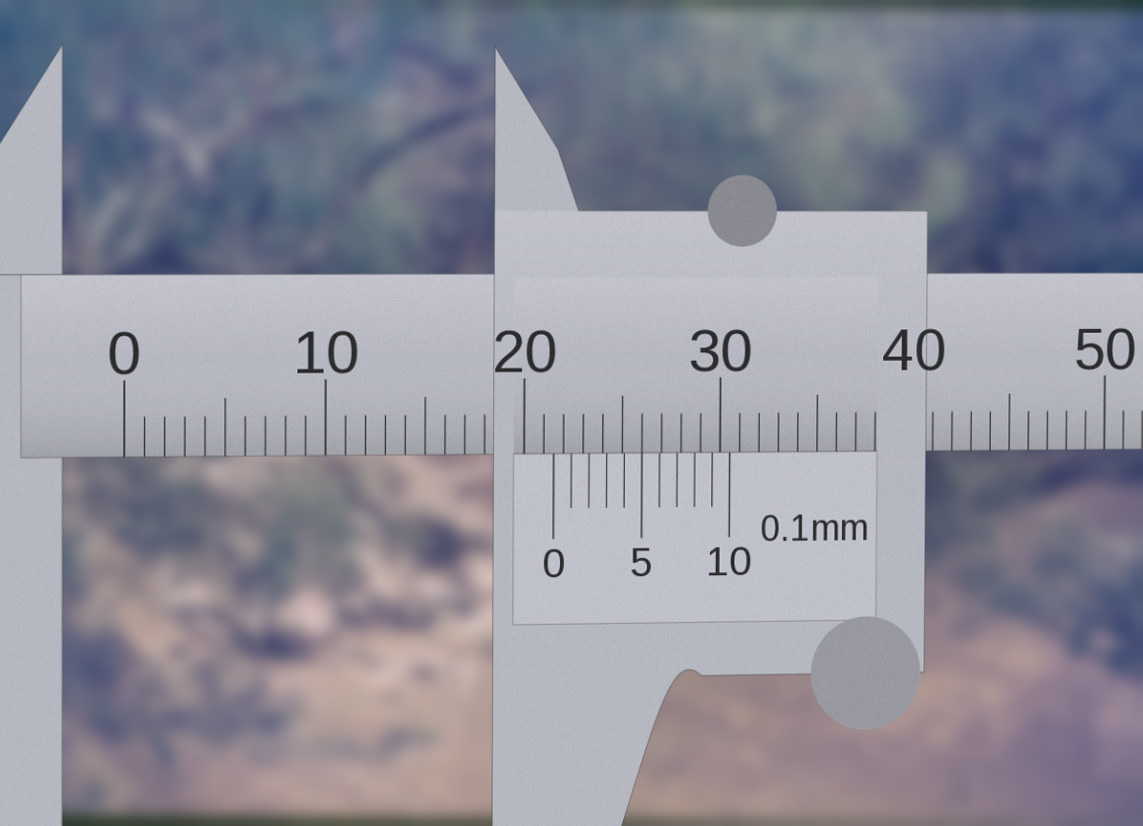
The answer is 21.5; mm
